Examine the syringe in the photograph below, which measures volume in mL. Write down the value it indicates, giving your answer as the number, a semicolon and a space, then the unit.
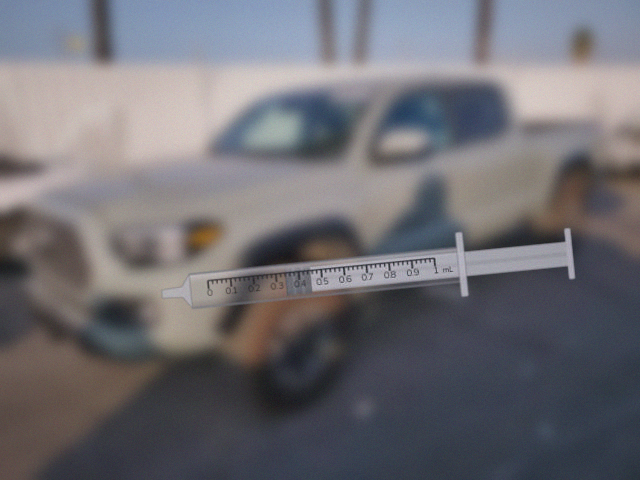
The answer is 0.34; mL
